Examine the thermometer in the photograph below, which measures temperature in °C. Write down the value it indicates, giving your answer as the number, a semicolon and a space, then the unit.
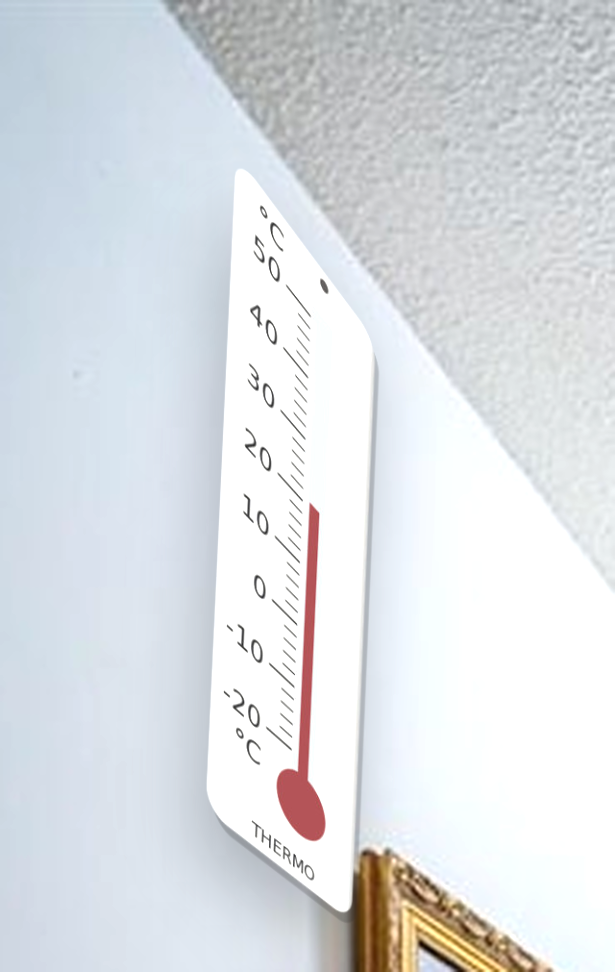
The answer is 21; °C
